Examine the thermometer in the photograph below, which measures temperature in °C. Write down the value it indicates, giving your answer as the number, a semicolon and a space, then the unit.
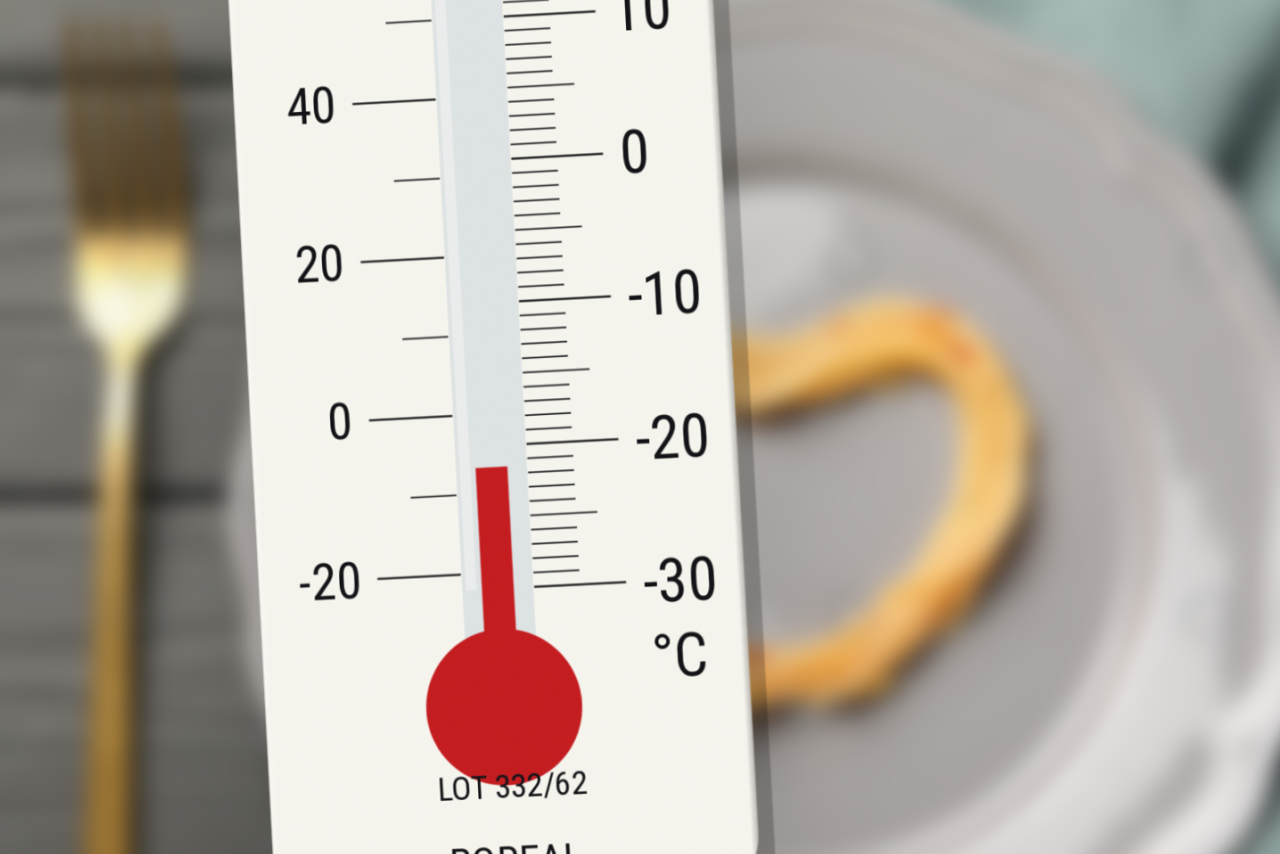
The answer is -21.5; °C
